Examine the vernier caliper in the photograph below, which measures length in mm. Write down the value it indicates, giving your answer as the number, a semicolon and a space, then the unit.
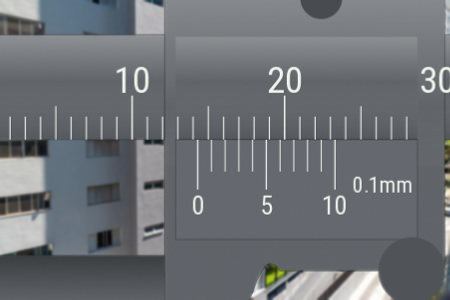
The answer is 14.3; mm
